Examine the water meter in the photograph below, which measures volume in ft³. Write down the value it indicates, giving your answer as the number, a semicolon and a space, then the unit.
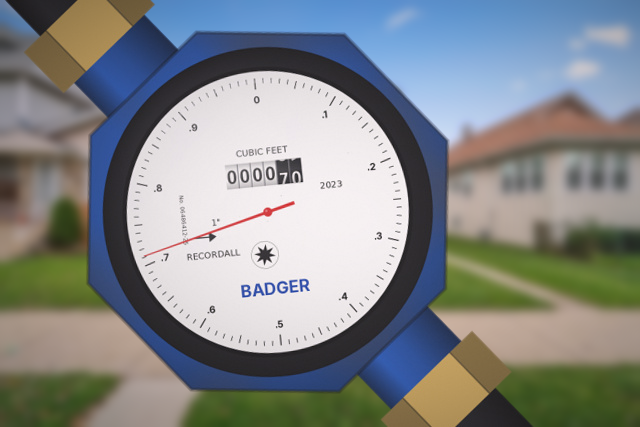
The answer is 69.71; ft³
